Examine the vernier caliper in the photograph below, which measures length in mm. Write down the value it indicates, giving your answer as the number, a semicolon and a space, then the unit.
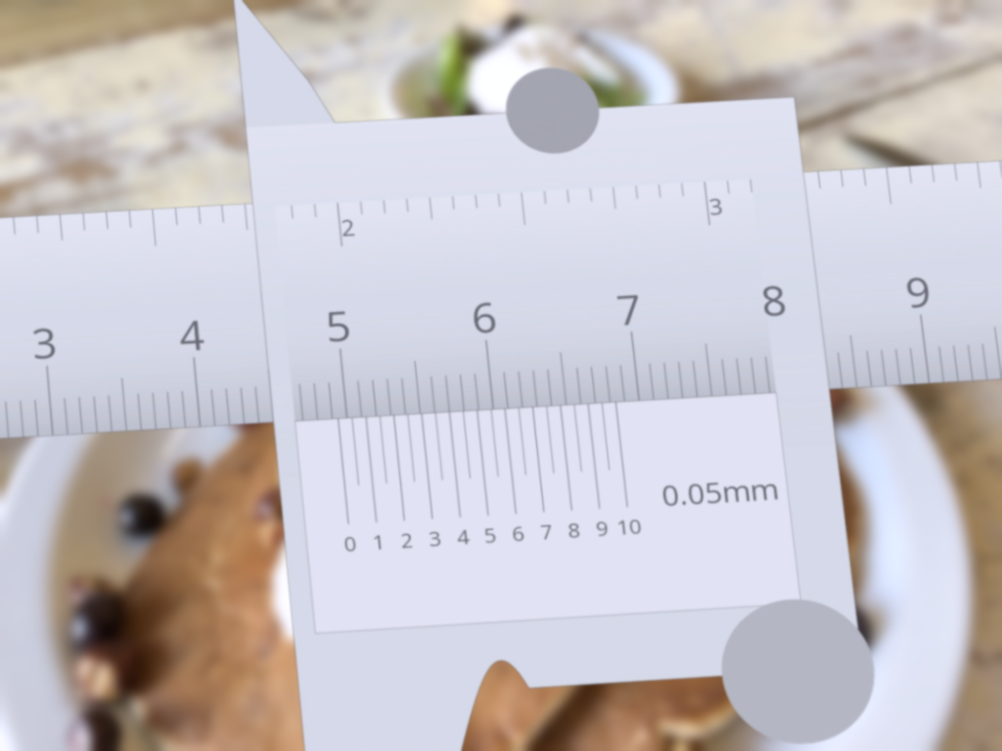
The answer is 49.4; mm
